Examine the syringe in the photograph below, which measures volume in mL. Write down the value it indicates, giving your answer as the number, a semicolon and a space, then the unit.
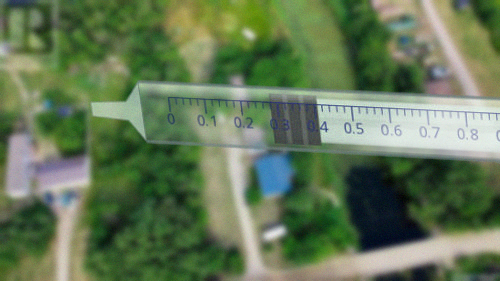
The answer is 0.28; mL
